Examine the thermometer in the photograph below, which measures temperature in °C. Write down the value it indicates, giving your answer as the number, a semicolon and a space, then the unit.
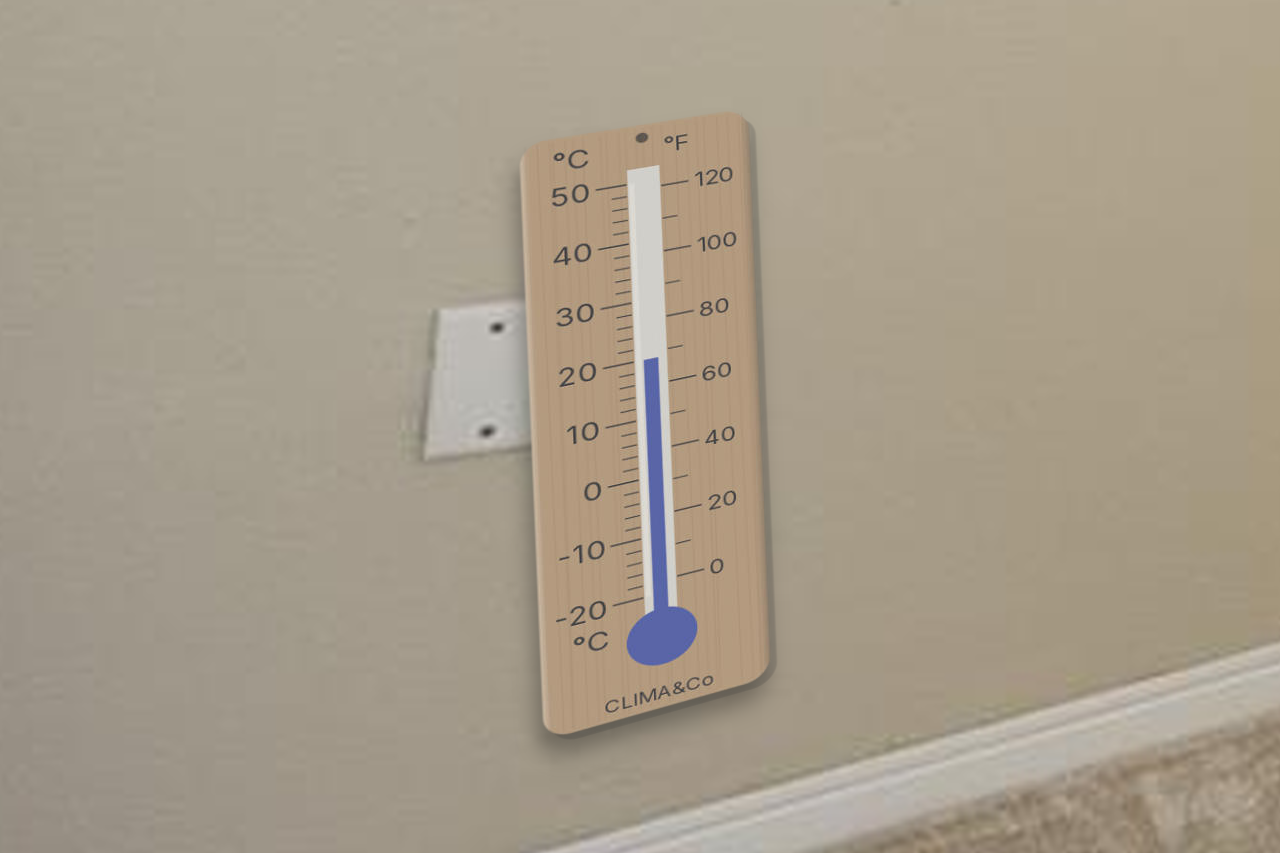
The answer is 20; °C
